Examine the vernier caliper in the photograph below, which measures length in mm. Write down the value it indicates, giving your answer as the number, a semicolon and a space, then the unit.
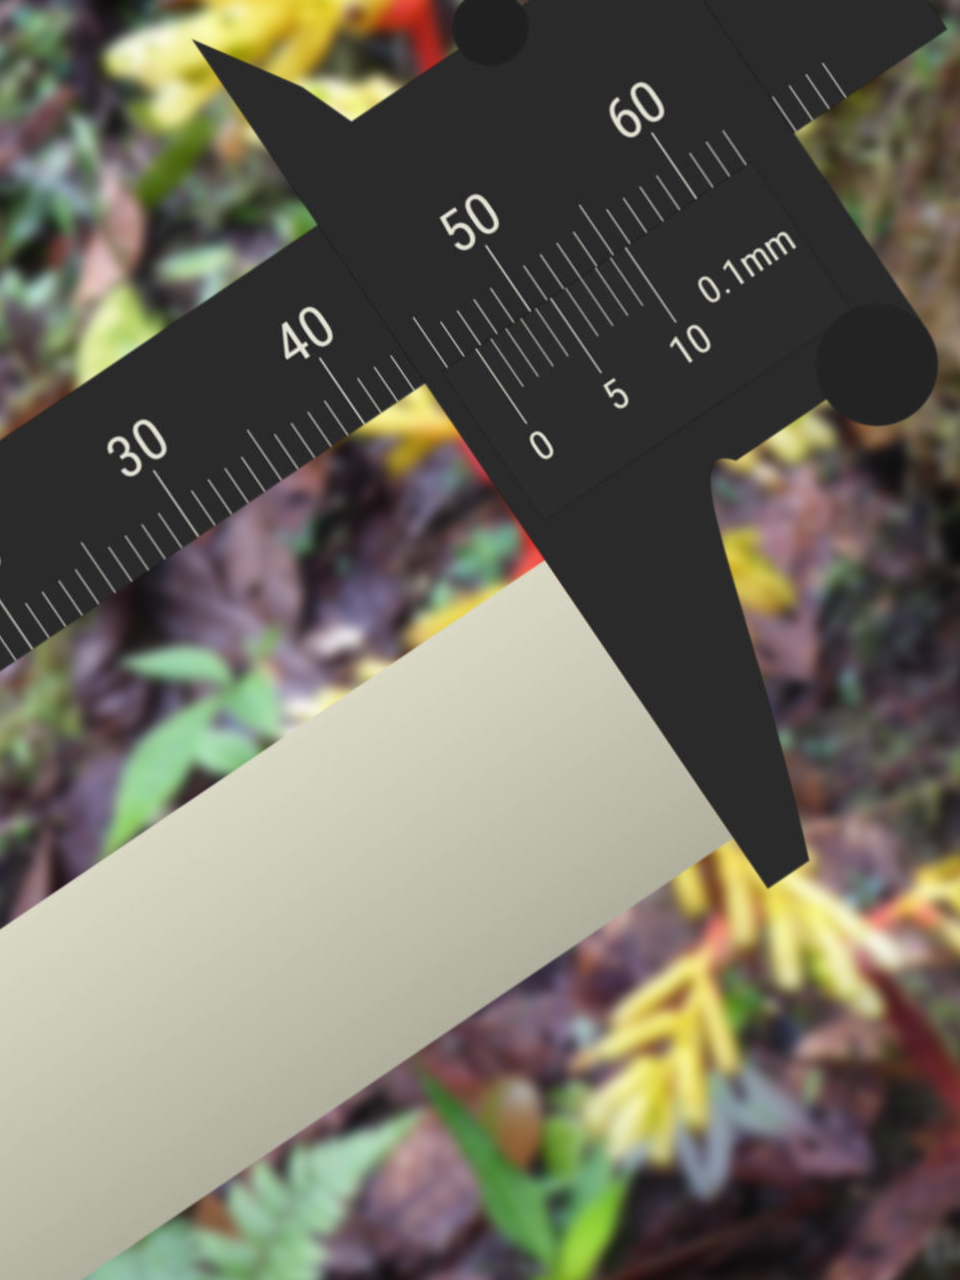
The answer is 46.7; mm
